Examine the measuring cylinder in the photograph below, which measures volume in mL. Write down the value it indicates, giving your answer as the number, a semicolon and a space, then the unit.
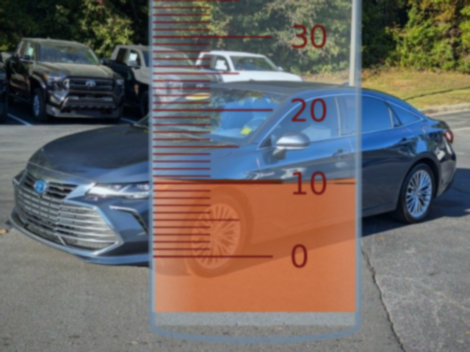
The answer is 10; mL
